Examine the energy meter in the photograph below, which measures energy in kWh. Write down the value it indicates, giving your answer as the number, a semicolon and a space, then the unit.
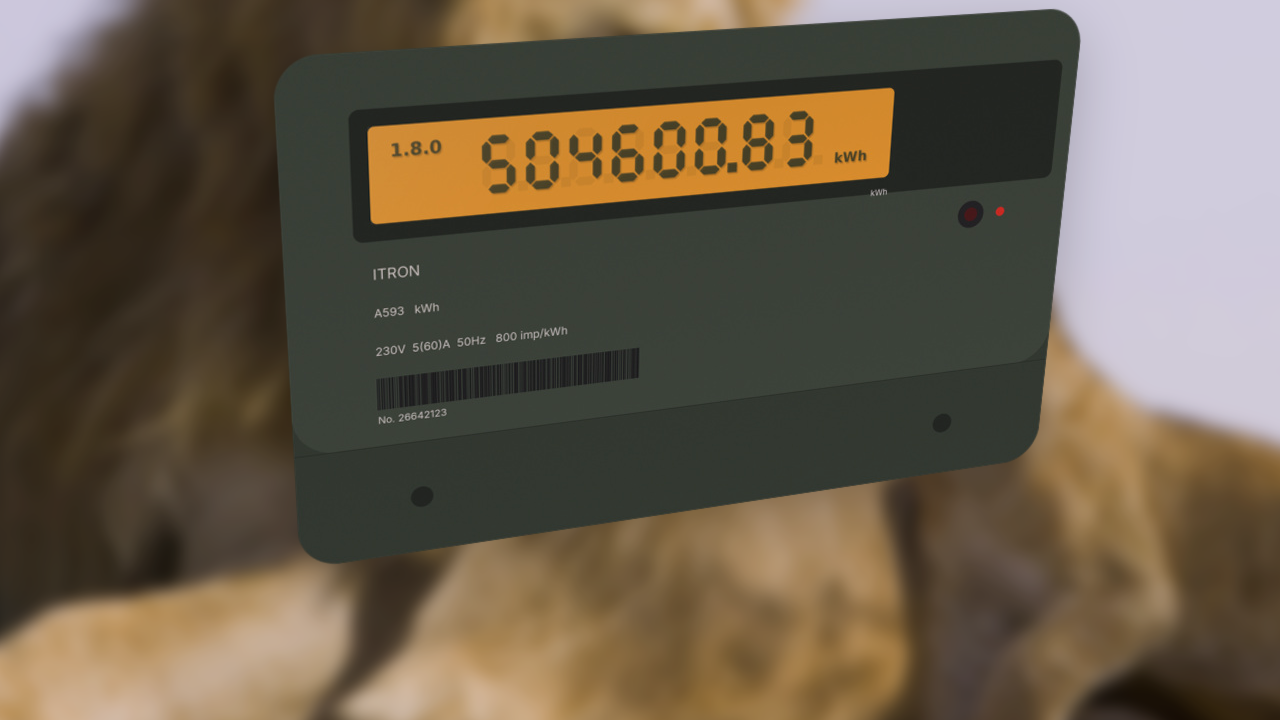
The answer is 504600.83; kWh
